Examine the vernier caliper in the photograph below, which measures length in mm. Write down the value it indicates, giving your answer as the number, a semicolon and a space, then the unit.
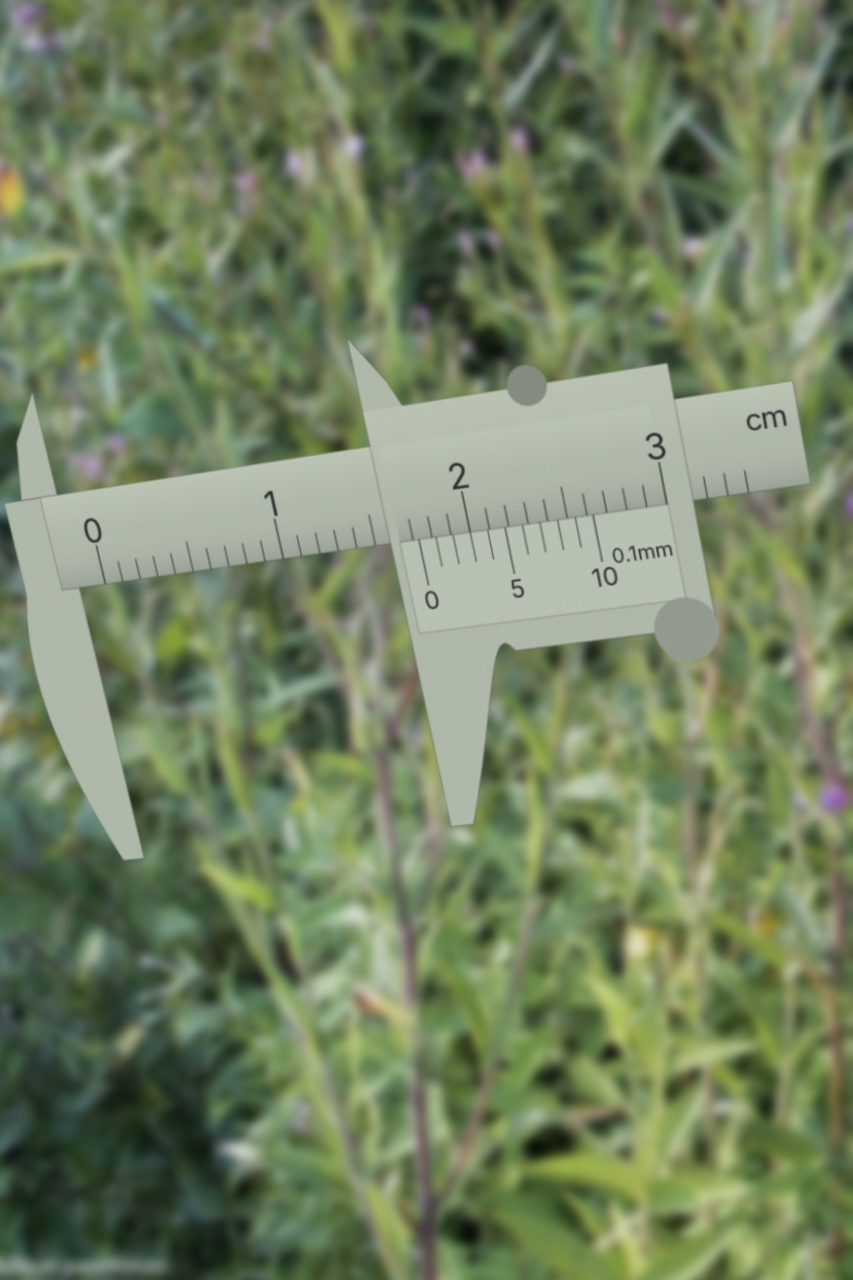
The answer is 17.3; mm
